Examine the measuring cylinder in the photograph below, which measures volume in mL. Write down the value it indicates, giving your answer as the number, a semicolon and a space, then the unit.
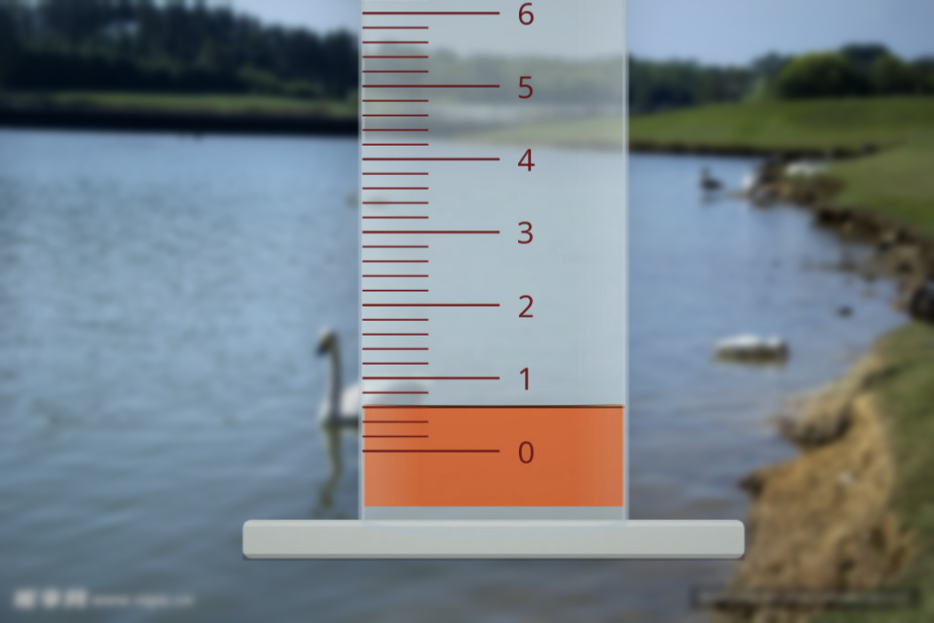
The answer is 0.6; mL
